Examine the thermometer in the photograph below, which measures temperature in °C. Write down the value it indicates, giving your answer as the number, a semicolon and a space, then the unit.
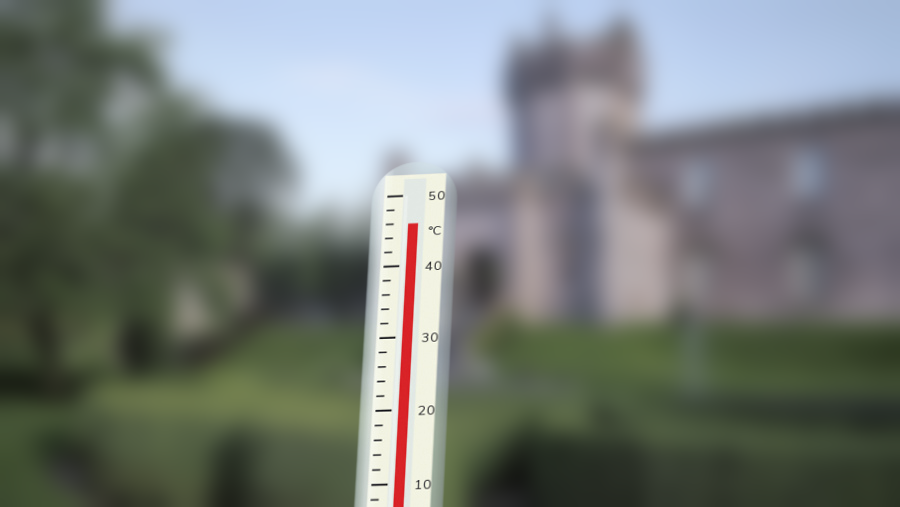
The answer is 46; °C
